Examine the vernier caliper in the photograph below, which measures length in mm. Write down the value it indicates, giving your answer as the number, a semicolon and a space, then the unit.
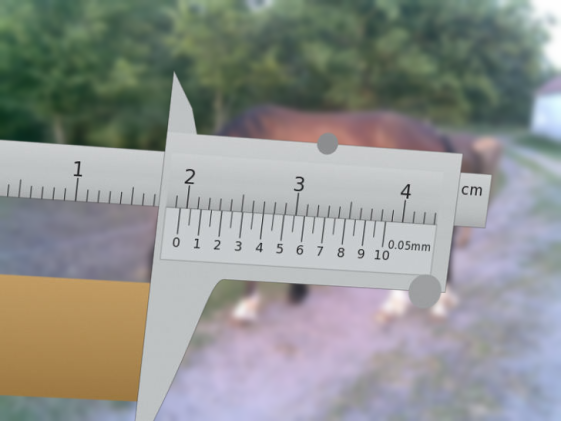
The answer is 19.4; mm
